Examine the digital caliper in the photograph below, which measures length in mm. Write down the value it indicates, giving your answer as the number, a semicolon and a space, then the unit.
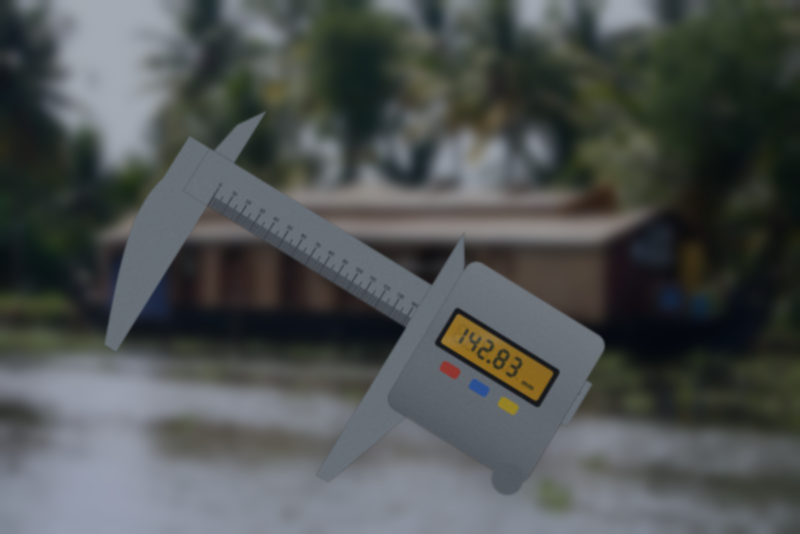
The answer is 142.83; mm
